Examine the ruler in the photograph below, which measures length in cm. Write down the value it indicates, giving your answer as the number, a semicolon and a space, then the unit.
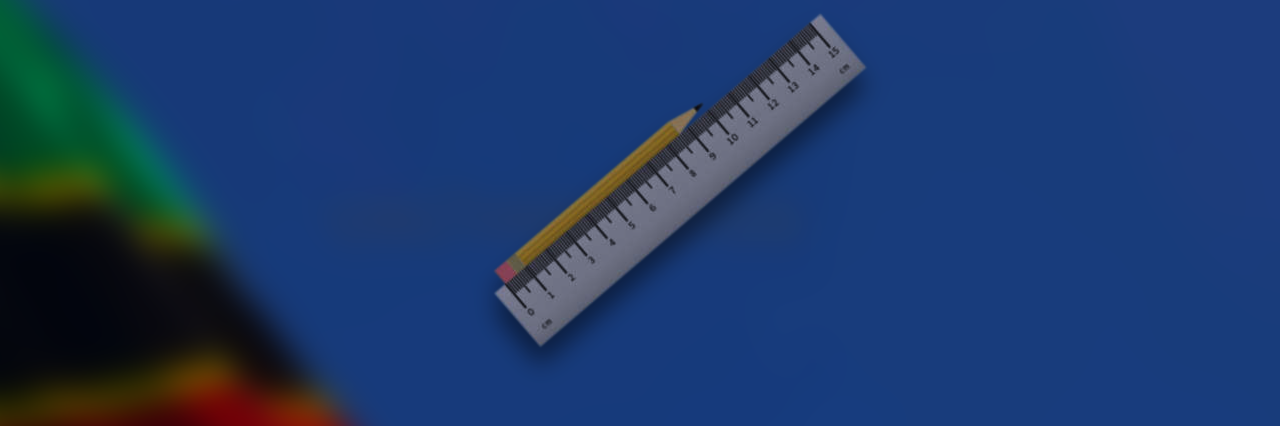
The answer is 10; cm
